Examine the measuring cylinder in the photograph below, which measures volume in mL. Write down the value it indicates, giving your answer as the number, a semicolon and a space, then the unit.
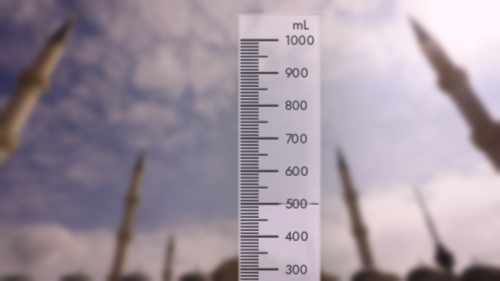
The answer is 500; mL
